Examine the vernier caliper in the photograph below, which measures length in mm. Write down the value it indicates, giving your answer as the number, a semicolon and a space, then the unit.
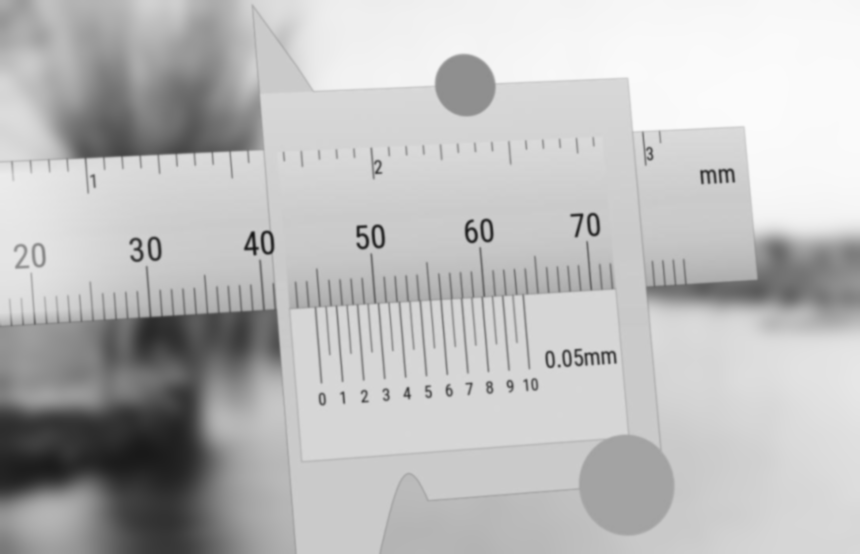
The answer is 44.6; mm
